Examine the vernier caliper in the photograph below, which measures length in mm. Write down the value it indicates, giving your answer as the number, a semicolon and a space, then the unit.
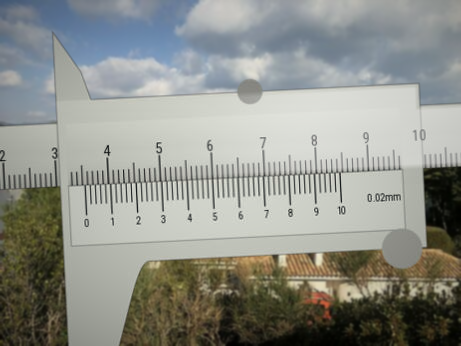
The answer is 35.5; mm
